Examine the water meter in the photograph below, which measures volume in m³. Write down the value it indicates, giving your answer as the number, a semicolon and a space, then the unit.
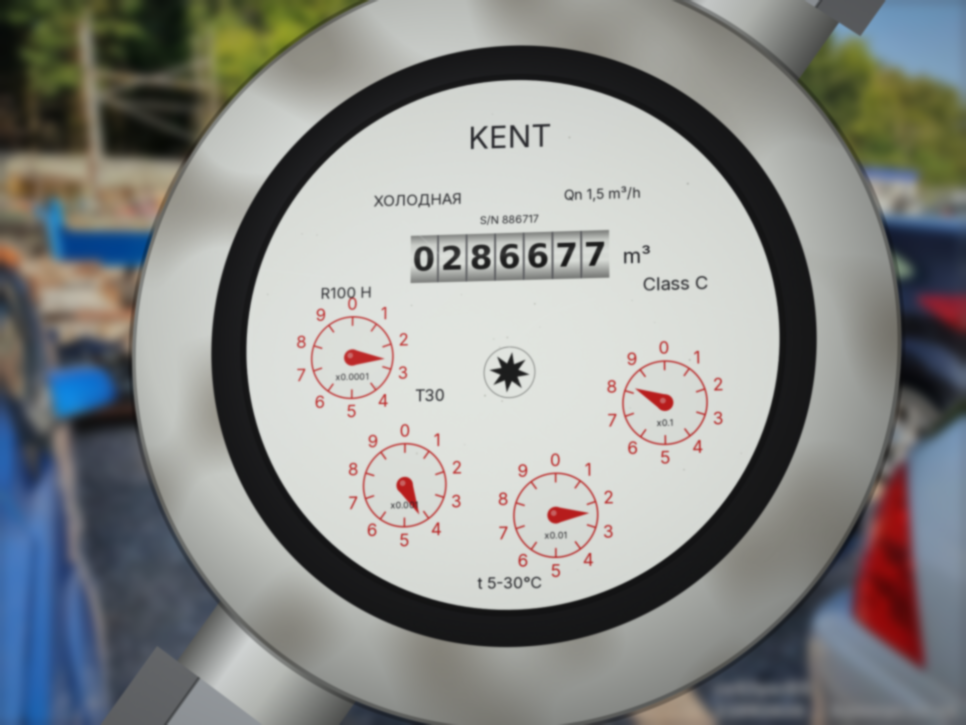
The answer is 286677.8242; m³
